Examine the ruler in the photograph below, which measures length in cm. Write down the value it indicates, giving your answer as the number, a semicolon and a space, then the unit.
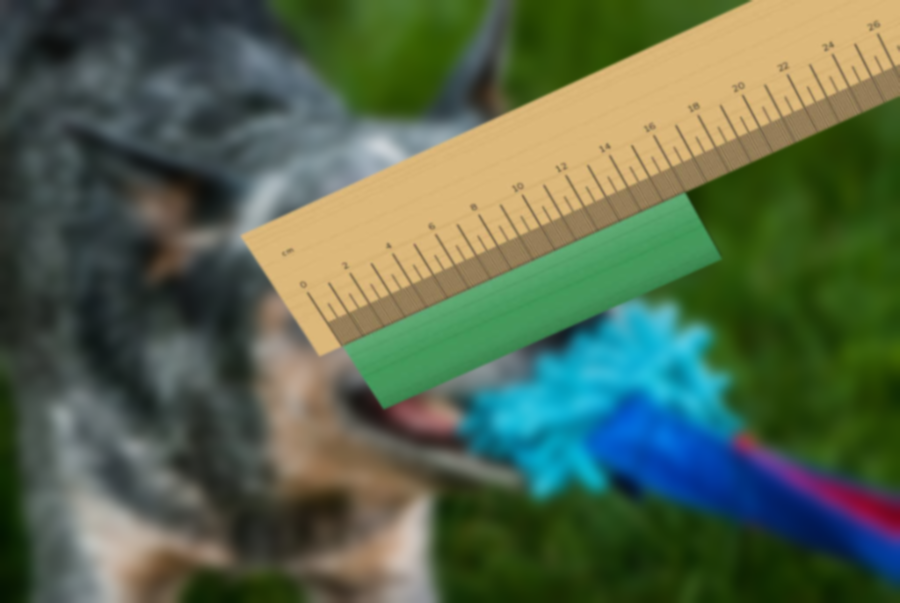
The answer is 16; cm
